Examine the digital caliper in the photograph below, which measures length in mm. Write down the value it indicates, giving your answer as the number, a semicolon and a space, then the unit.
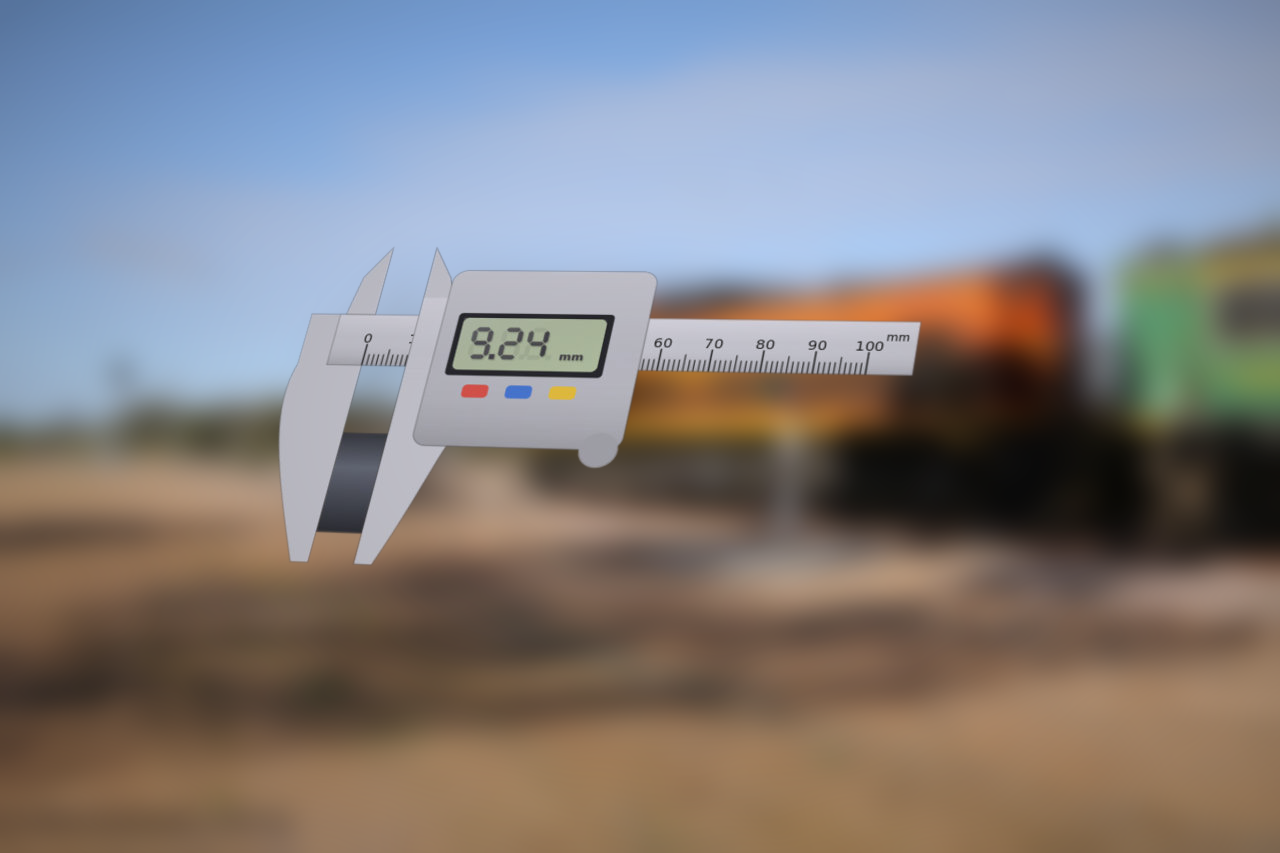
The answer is 9.24; mm
